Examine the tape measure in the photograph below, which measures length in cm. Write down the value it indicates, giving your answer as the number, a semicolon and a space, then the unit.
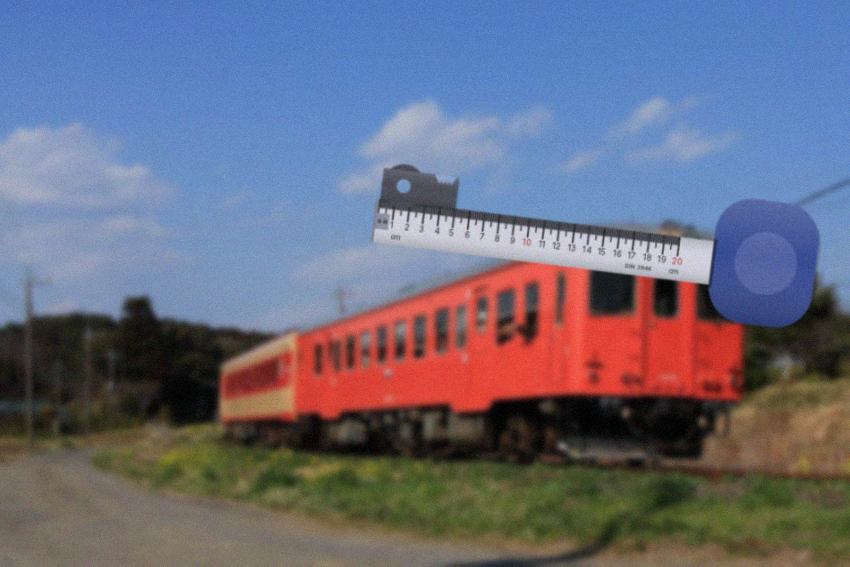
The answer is 5; cm
